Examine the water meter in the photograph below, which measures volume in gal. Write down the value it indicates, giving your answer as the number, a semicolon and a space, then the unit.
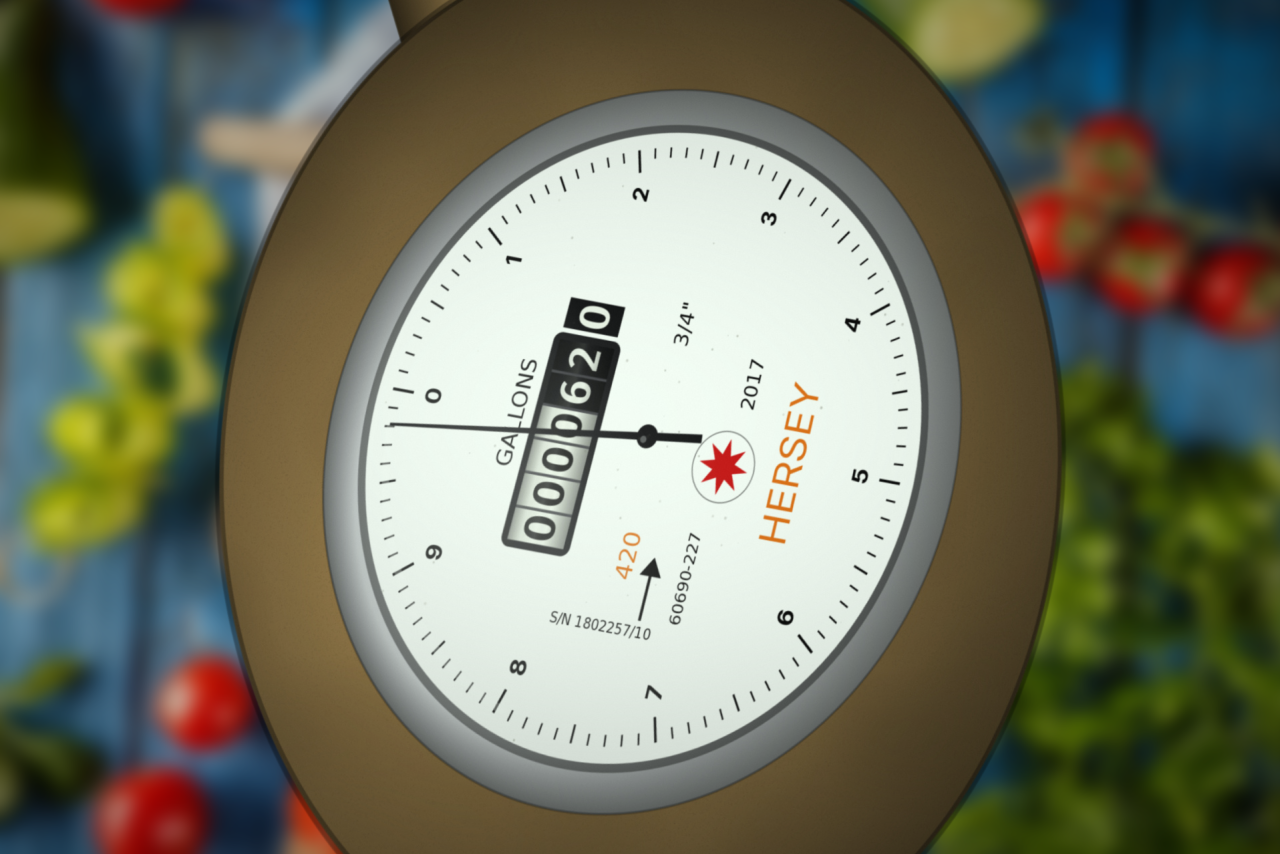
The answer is 619.8; gal
